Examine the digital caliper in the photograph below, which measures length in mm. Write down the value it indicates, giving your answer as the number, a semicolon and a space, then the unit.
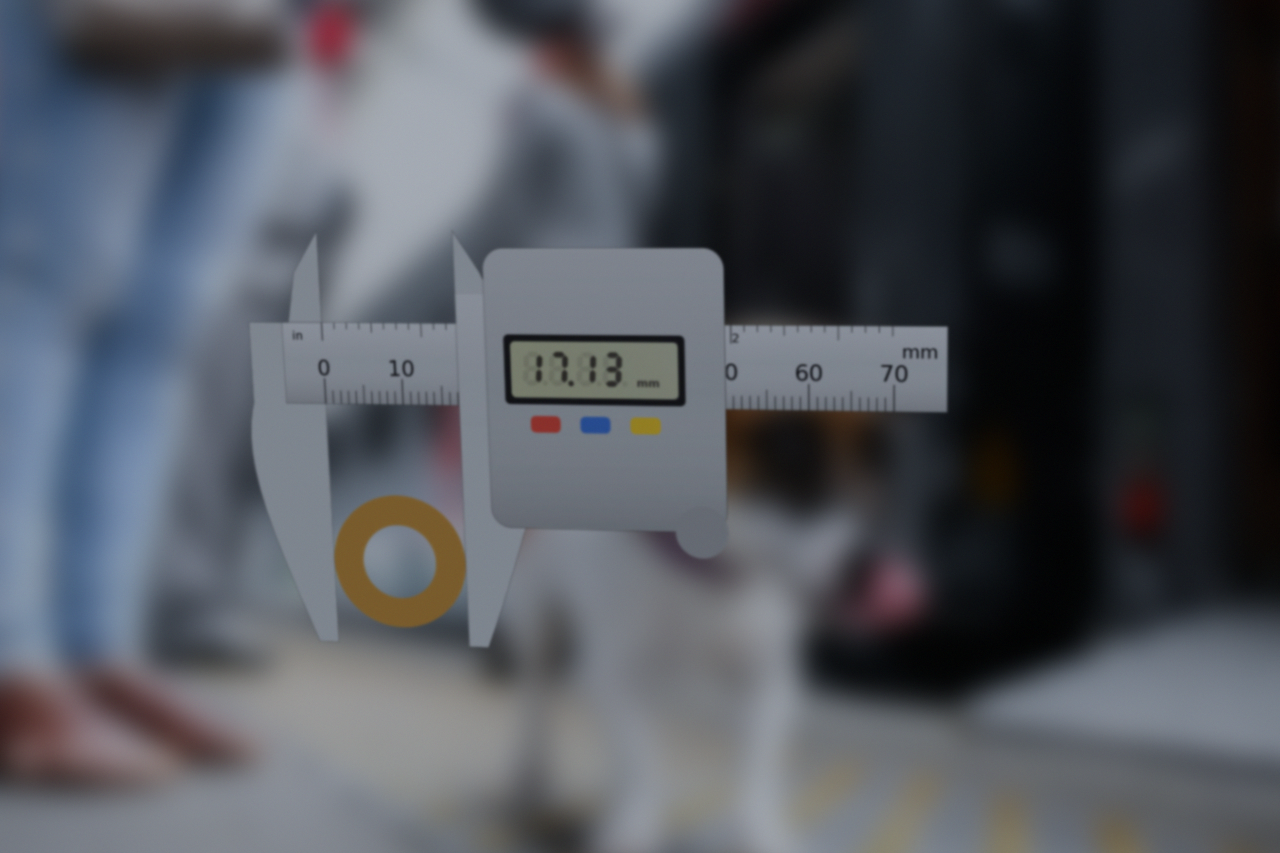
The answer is 17.13; mm
